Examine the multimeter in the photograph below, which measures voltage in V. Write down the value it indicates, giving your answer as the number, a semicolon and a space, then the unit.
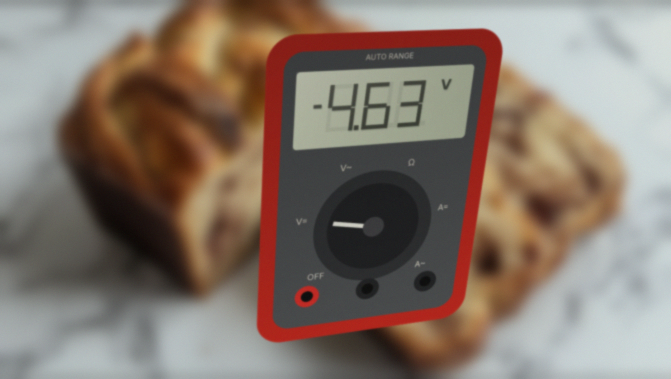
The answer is -4.63; V
